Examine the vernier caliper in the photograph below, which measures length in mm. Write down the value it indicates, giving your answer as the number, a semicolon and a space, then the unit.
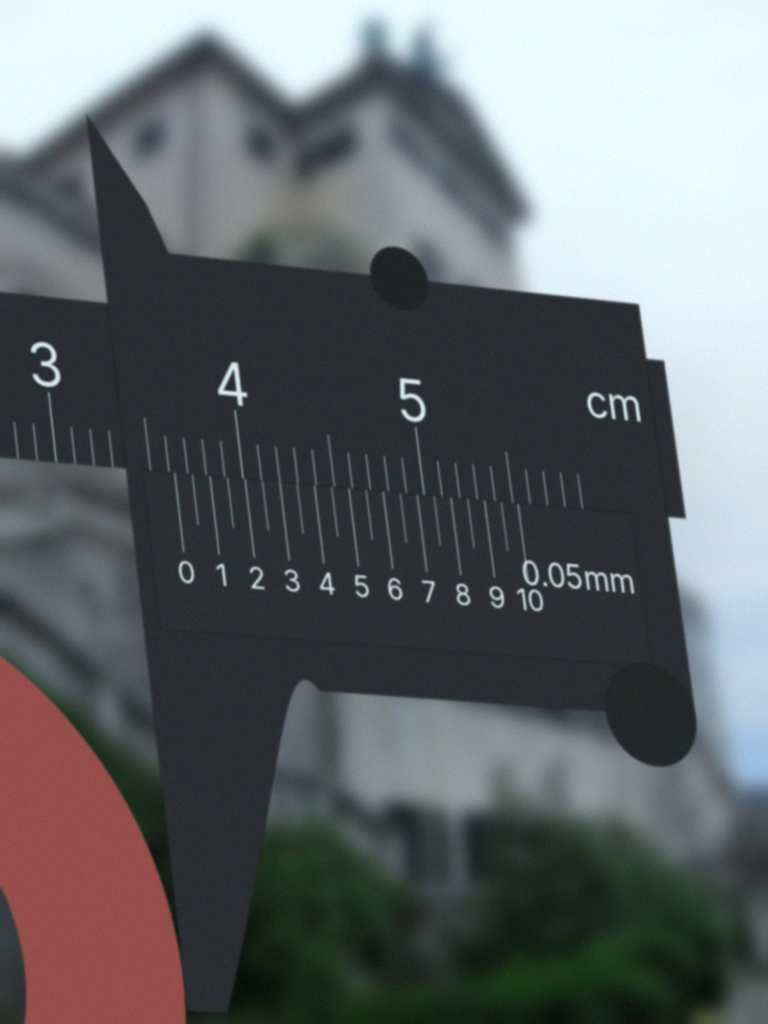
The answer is 36.3; mm
